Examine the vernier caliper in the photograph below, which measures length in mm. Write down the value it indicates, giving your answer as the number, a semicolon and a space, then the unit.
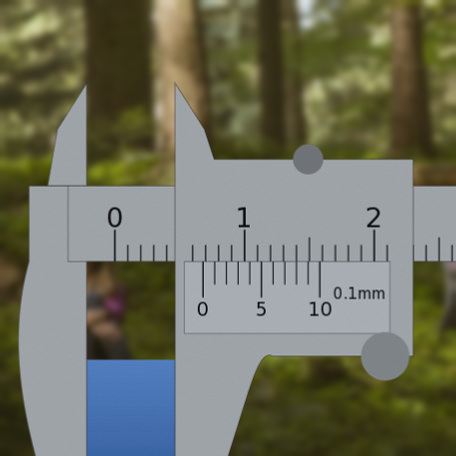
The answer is 6.8; mm
